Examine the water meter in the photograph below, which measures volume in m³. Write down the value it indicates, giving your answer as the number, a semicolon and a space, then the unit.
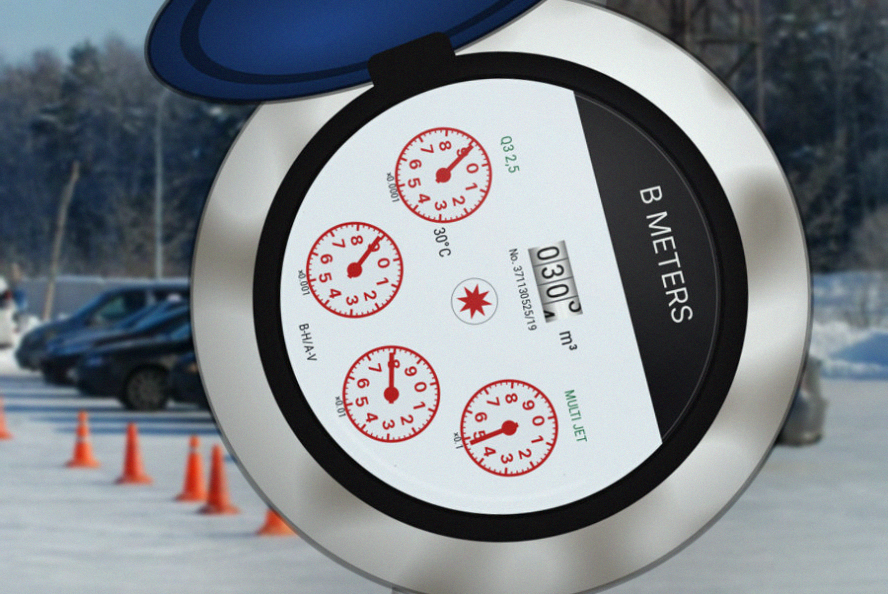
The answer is 303.4789; m³
